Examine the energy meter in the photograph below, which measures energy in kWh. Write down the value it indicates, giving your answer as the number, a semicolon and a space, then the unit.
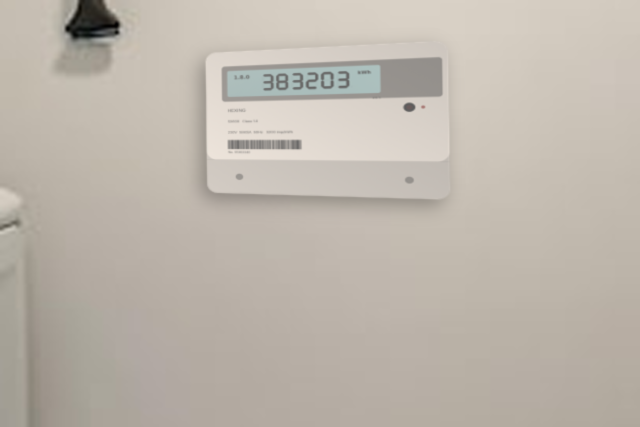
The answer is 383203; kWh
